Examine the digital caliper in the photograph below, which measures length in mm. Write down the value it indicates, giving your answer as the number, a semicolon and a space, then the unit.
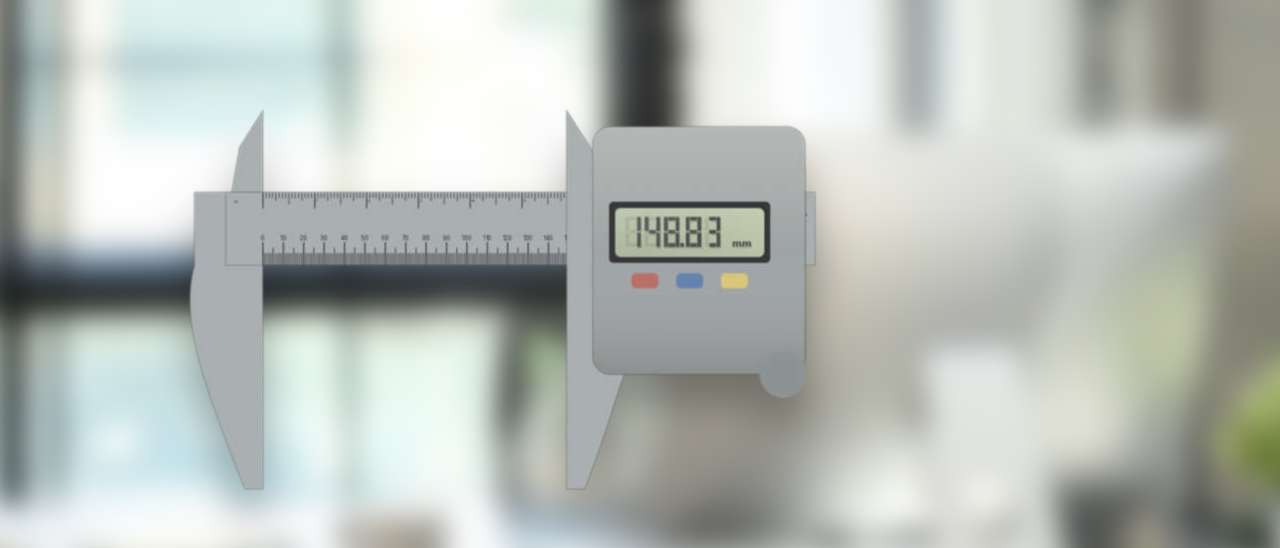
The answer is 148.83; mm
